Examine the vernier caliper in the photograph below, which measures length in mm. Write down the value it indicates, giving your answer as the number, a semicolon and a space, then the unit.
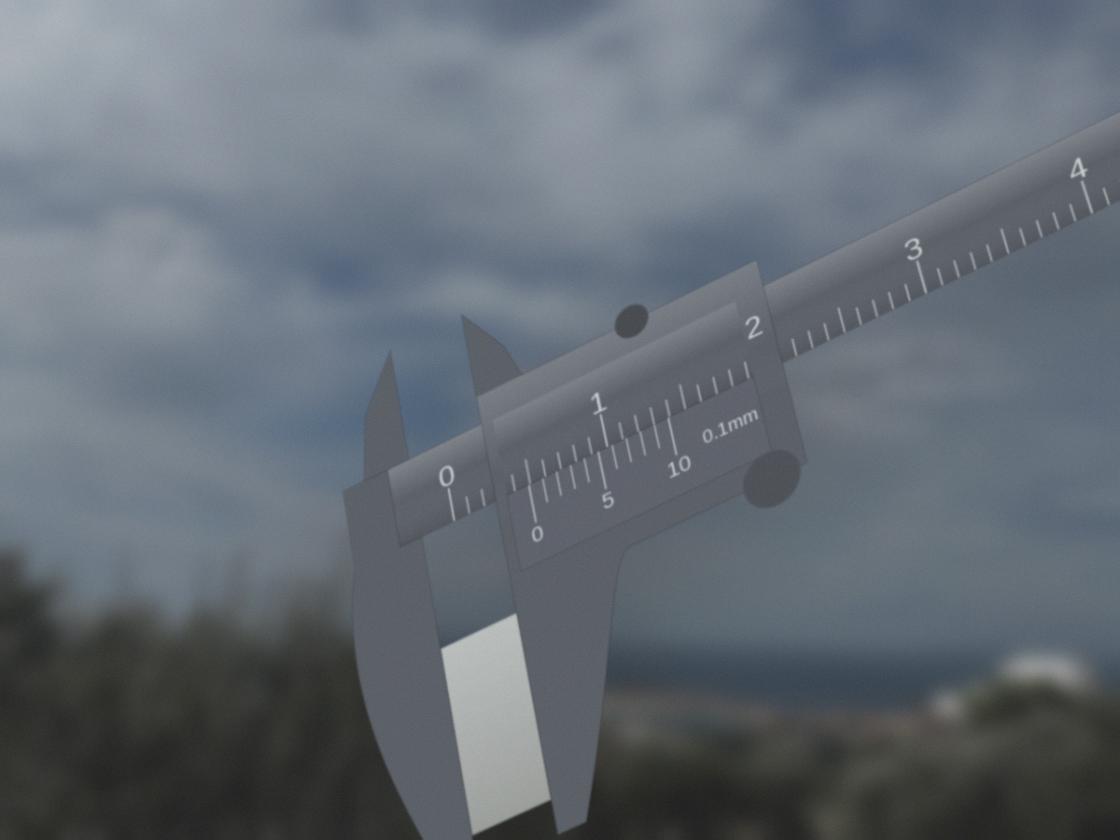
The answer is 4.9; mm
